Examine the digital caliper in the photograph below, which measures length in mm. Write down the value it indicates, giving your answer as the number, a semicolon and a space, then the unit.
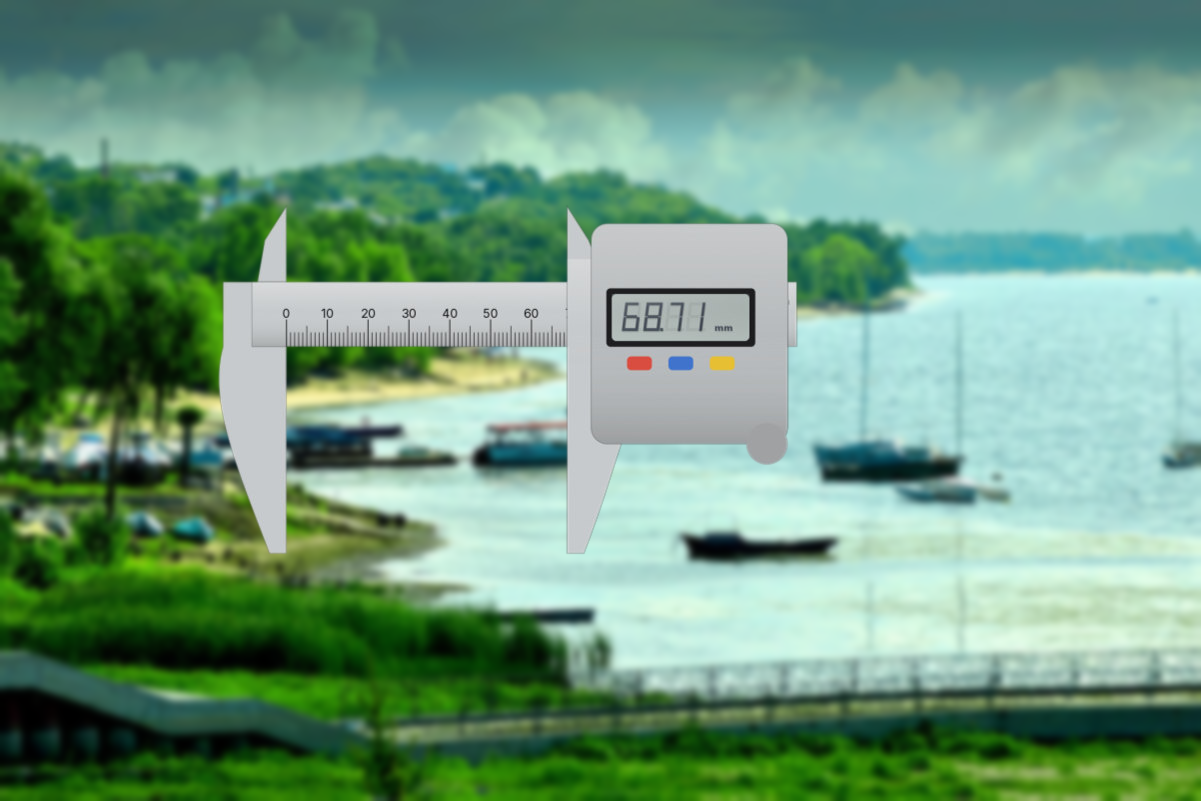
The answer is 68.71; mm
